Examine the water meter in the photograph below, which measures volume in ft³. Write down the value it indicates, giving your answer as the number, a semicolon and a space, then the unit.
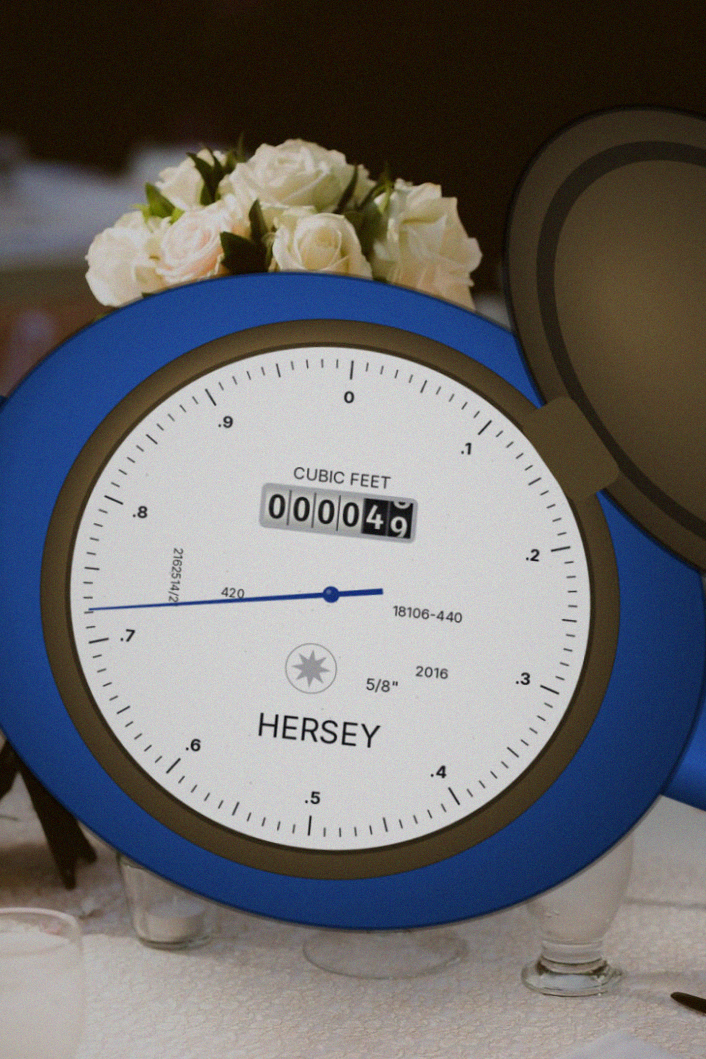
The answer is 48.72; ft³
